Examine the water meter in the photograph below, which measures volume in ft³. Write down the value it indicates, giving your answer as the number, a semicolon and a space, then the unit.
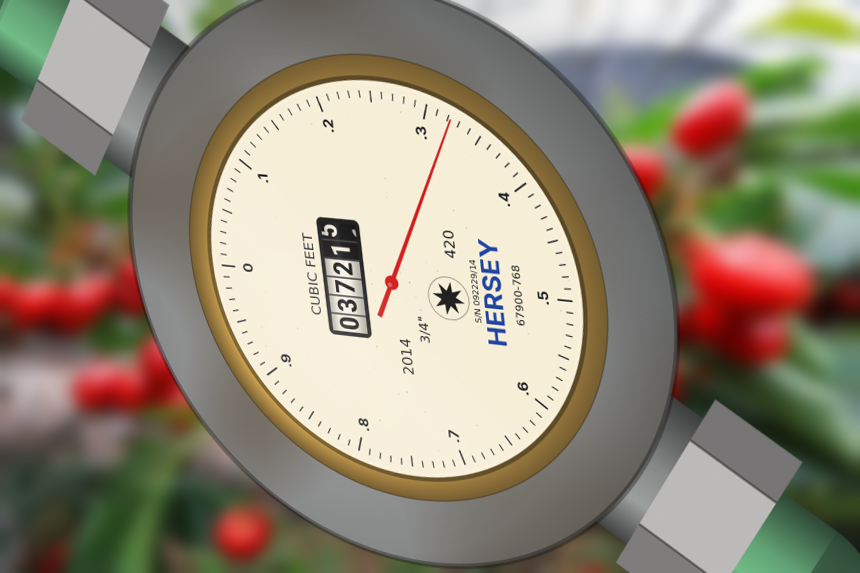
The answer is 37215.32; ft³
